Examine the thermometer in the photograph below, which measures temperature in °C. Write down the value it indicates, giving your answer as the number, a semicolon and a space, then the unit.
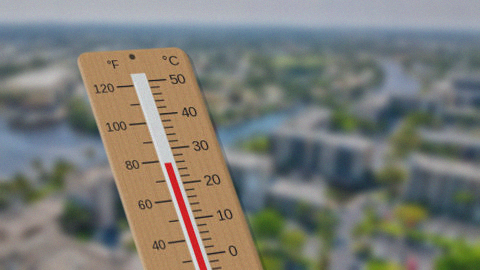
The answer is 26; °C
